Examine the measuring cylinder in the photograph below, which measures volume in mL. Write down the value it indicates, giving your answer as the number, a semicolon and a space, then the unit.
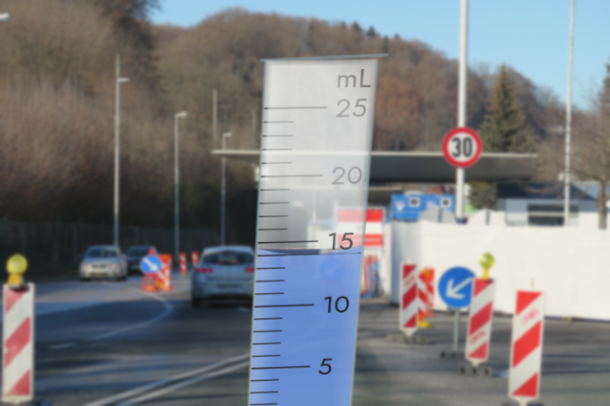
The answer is 14; mL
